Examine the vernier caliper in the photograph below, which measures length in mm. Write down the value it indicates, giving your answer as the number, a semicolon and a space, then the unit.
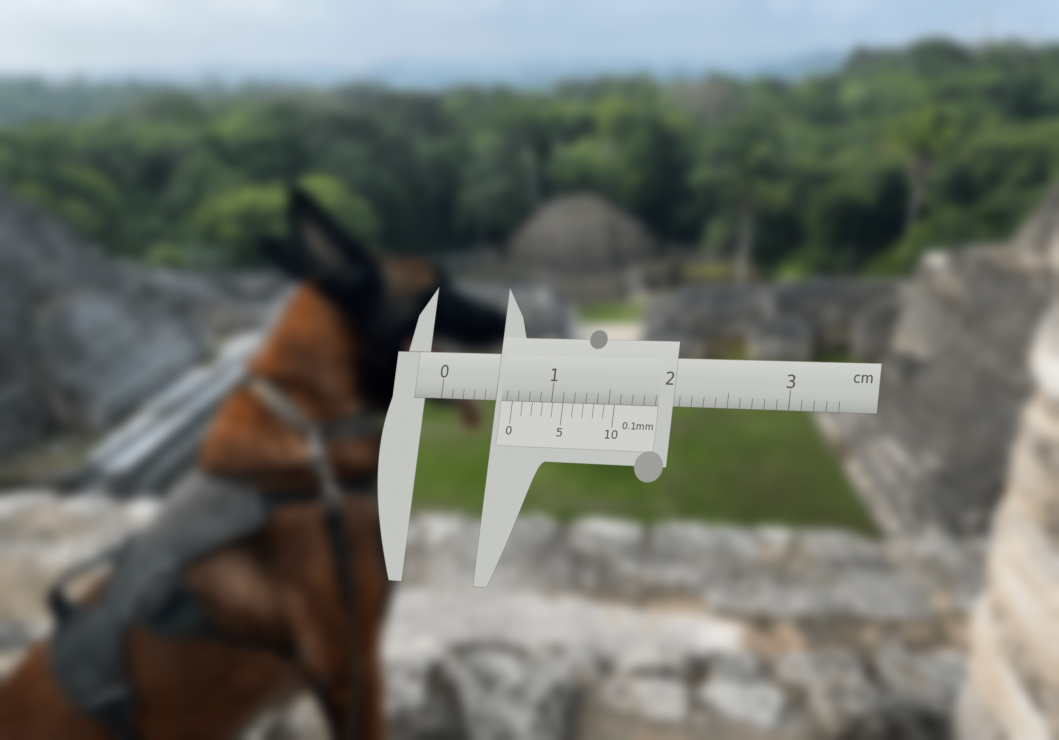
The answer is 6.5; mm
